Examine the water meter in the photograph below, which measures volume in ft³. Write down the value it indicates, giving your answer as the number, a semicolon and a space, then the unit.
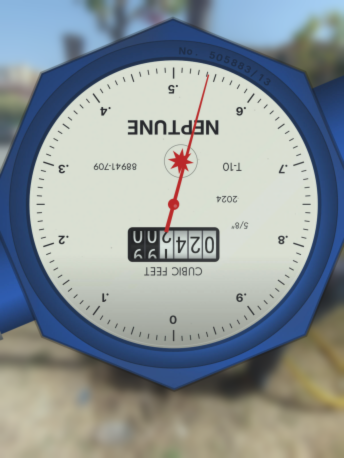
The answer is 24199.54; ft³
